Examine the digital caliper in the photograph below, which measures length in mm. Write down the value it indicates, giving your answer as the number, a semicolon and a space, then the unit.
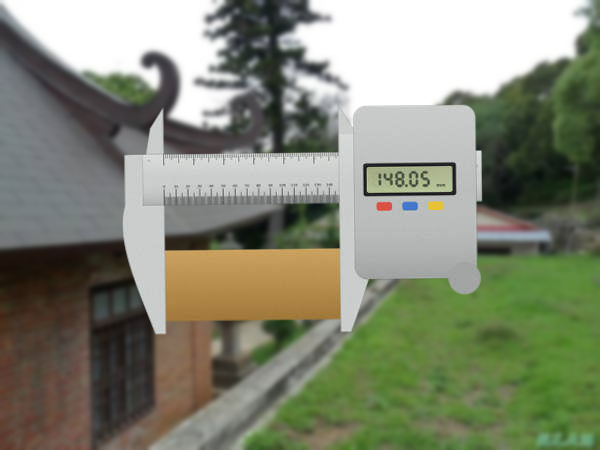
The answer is 148.05; mm
